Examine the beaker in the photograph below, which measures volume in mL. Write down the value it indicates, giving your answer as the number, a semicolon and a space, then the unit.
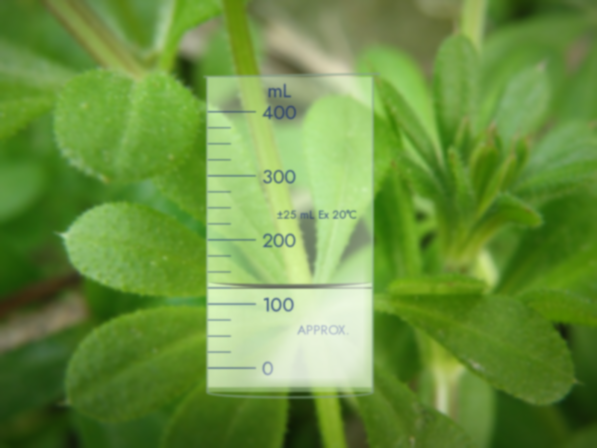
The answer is 125; mL
